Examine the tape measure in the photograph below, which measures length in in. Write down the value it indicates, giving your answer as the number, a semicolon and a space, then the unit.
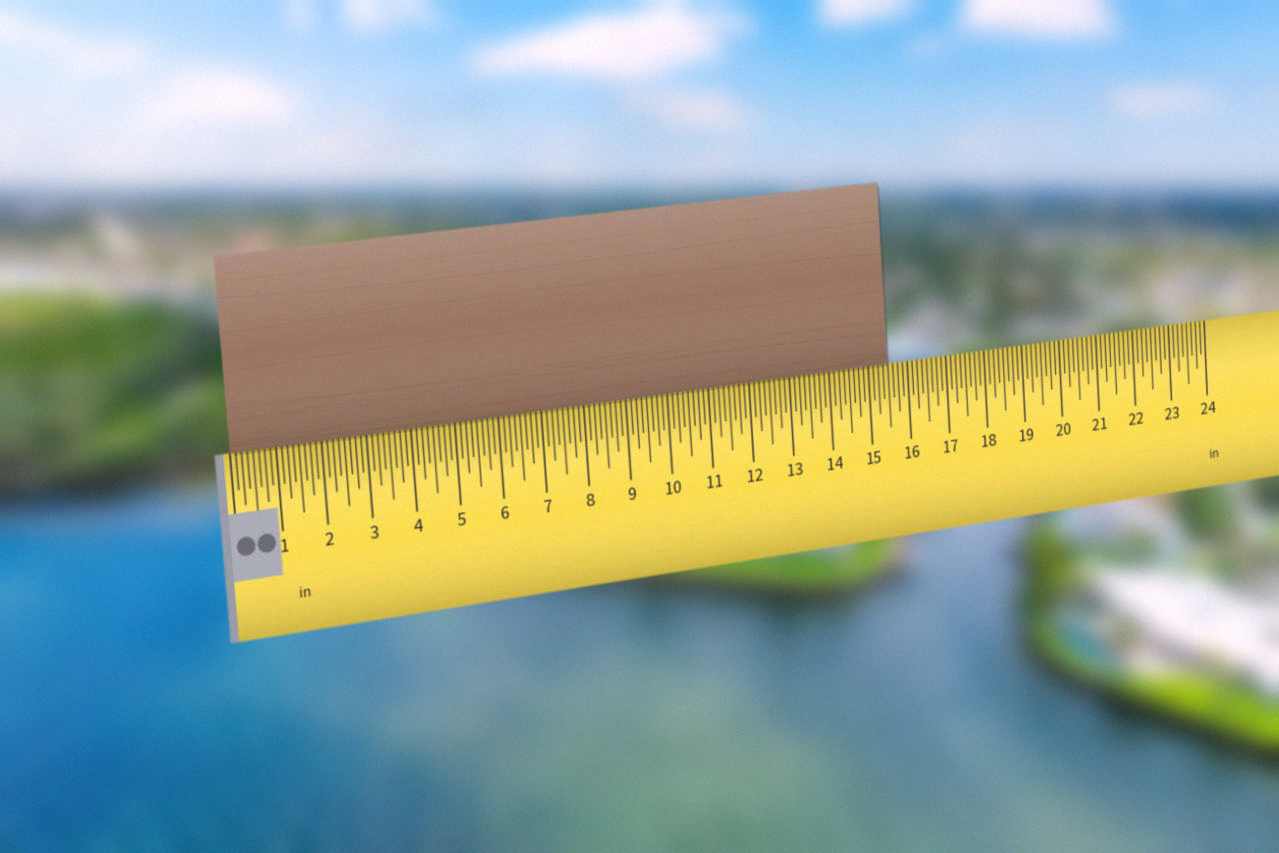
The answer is 15.5; in
